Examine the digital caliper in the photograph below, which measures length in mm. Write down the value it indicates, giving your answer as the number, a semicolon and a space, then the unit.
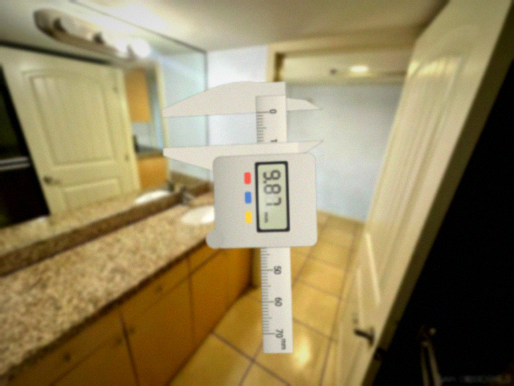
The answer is 9.87; mm
